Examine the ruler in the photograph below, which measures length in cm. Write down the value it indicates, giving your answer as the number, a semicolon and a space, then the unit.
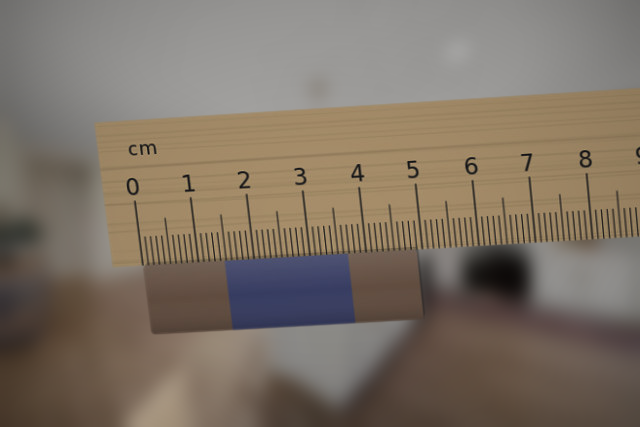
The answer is 4.9; cm
